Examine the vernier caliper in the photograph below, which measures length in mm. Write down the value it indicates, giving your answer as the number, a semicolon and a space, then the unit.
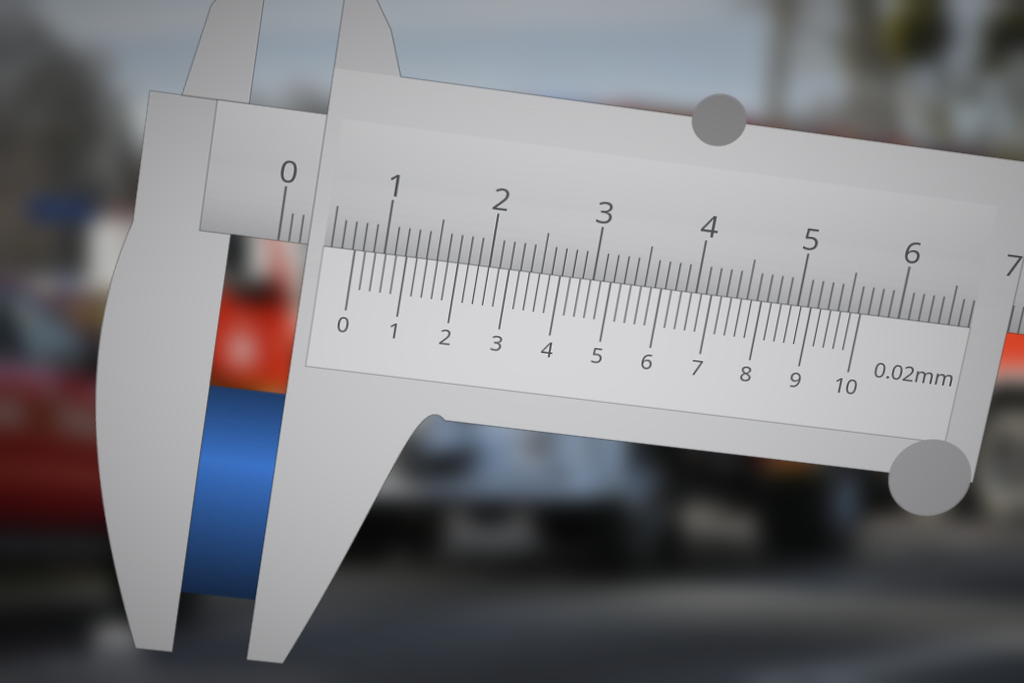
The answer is 7.2; mm
